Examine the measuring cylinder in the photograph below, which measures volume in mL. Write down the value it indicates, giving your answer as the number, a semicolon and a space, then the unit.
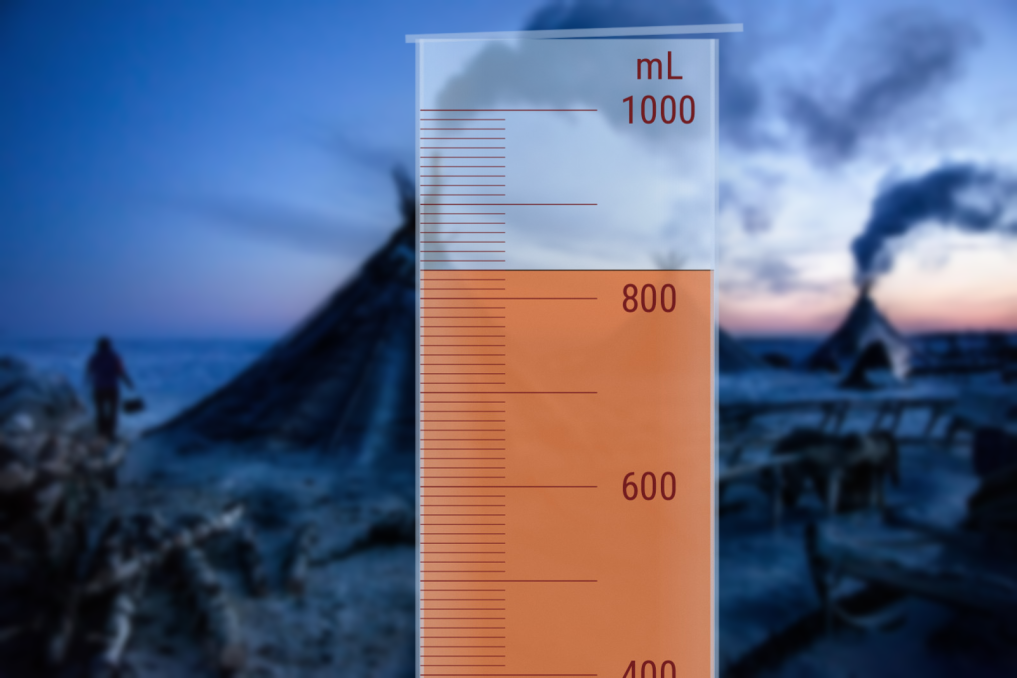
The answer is 830; mL
